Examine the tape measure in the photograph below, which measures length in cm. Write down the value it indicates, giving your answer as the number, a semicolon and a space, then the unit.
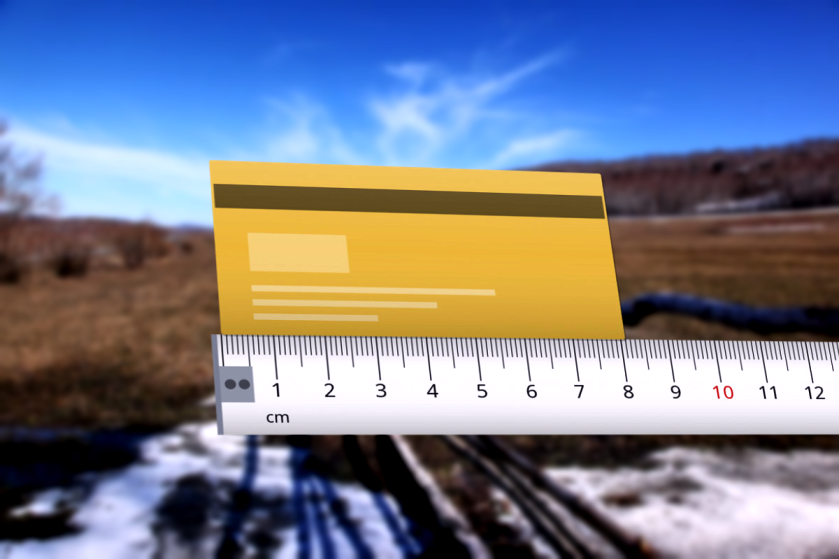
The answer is 8.1; cm
